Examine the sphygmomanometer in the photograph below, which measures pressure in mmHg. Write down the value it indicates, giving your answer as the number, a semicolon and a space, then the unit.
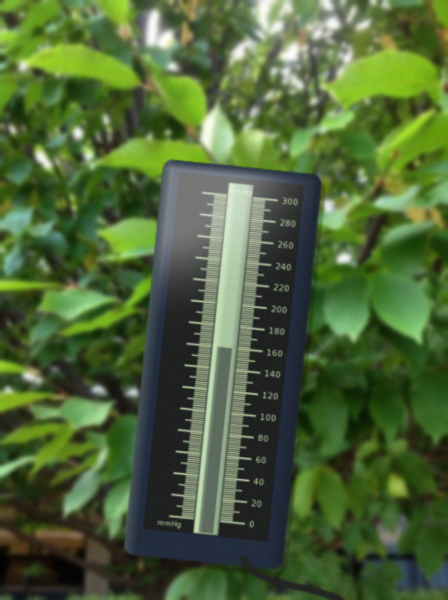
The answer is 160; mmHg
